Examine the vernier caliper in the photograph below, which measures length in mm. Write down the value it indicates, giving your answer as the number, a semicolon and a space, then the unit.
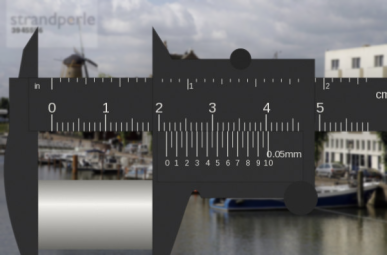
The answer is 21.4; mm
